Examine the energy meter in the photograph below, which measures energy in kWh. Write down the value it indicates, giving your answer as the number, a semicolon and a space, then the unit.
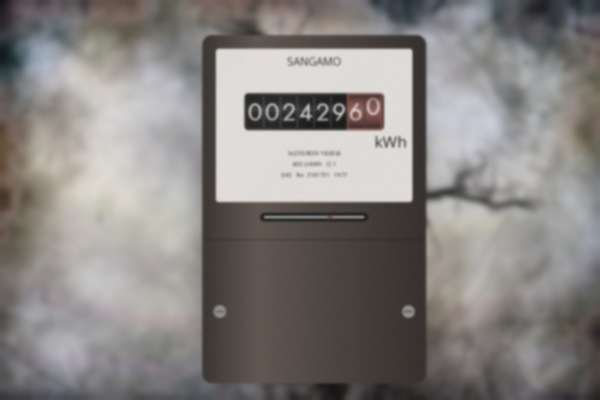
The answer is 2429.60; kWh
